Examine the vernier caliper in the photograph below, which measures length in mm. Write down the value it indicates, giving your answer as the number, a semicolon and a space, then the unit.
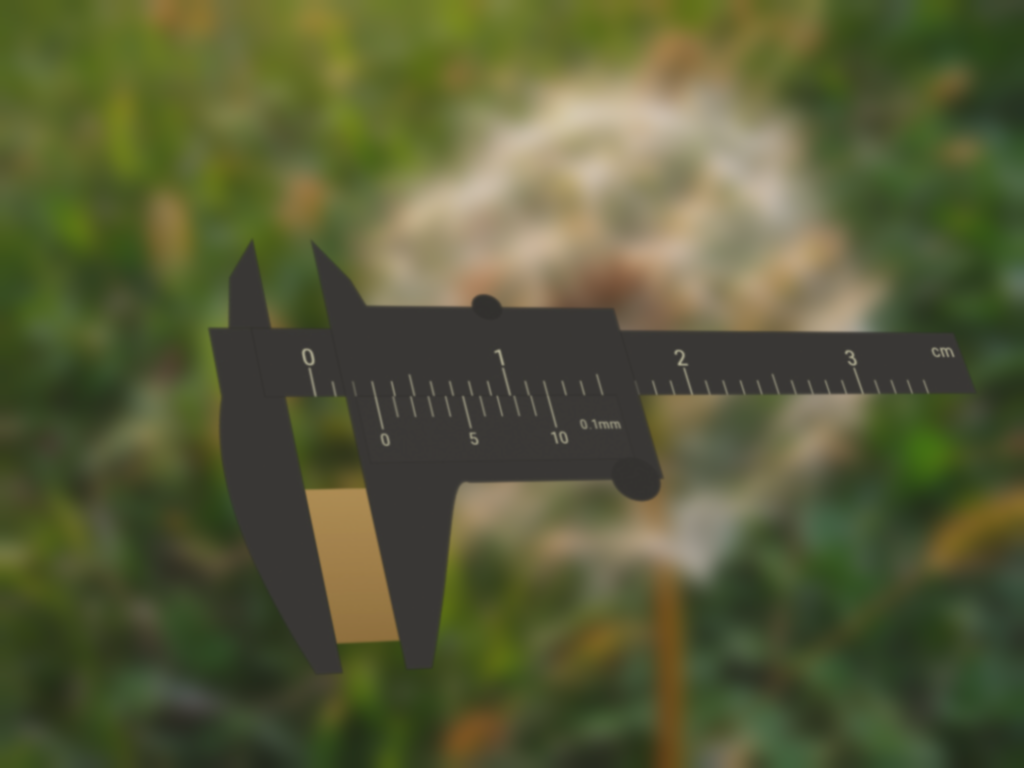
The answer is 3.0; mm
